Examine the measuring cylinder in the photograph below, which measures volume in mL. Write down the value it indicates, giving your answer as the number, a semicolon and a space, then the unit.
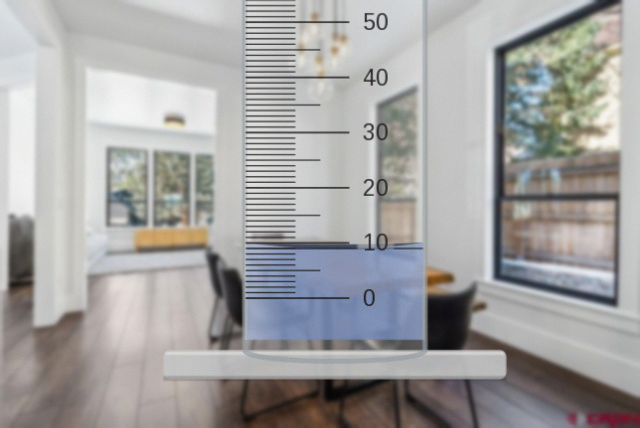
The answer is 9; mL
